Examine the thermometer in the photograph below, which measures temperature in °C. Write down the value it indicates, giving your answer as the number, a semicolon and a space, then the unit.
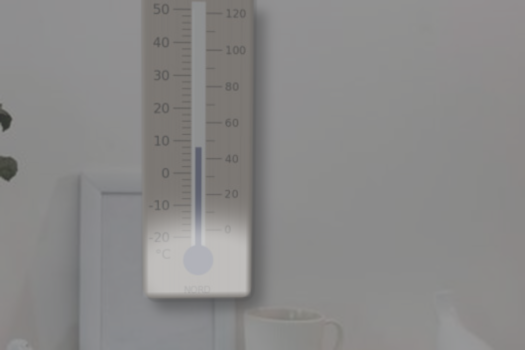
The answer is 8; °C
